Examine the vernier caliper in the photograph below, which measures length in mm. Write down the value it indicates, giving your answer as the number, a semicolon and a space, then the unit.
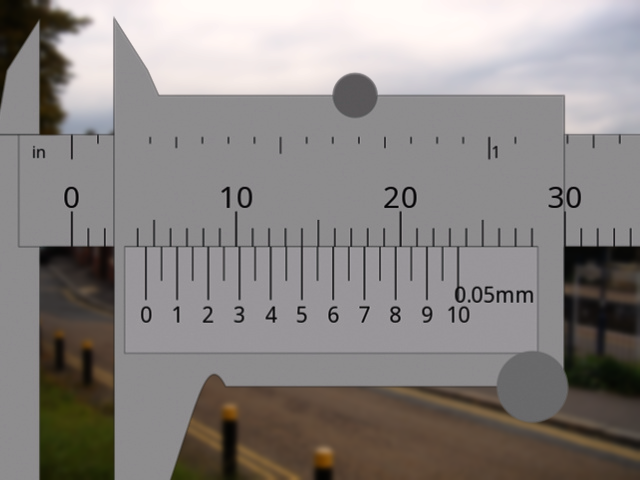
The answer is 4.5; mm
